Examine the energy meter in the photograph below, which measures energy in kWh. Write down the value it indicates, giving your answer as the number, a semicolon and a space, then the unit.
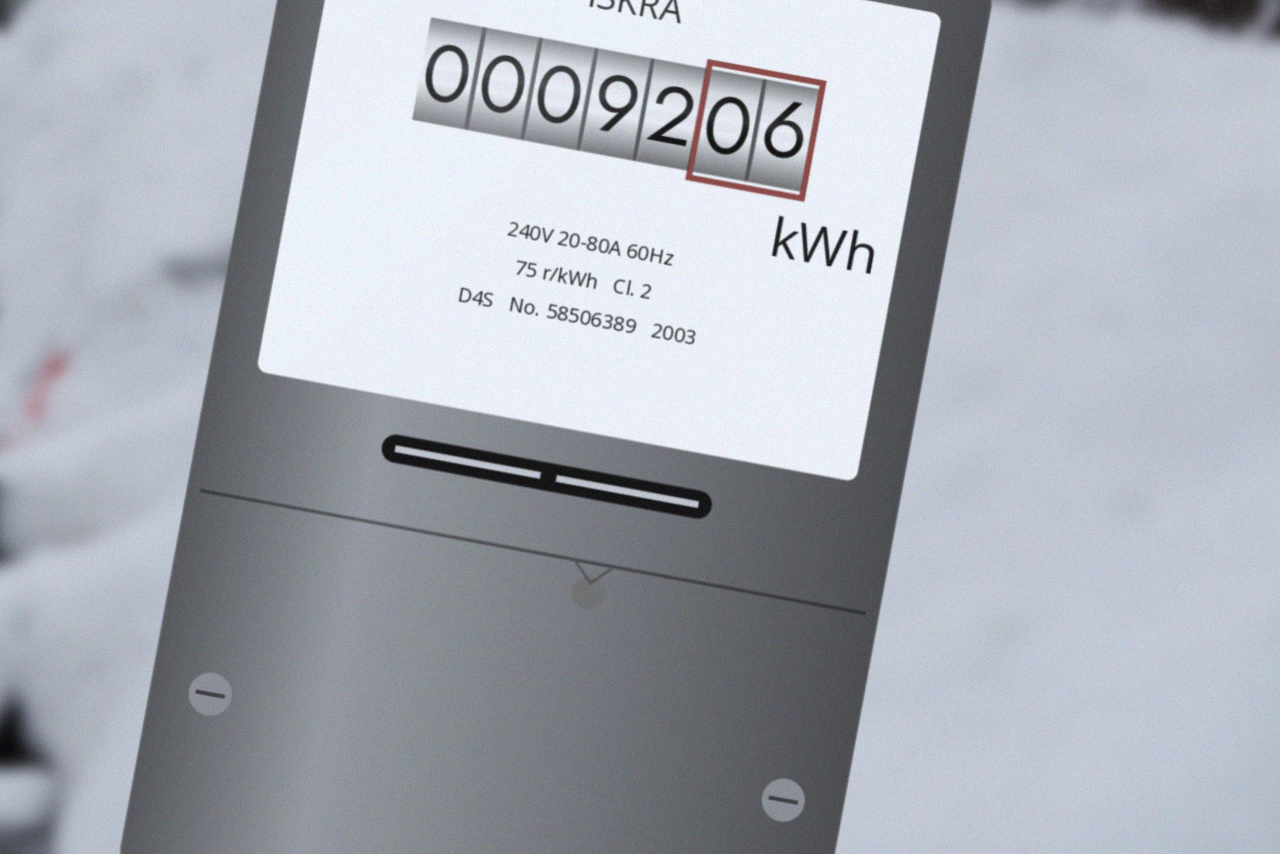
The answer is 92.06; kWh
